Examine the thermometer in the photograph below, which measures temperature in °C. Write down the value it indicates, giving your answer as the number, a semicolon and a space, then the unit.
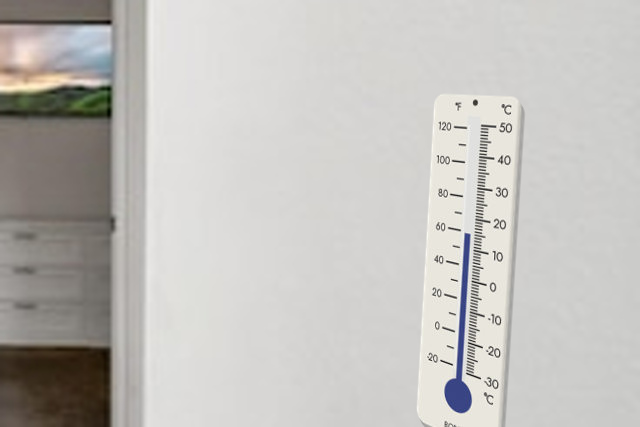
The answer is 15; °C
